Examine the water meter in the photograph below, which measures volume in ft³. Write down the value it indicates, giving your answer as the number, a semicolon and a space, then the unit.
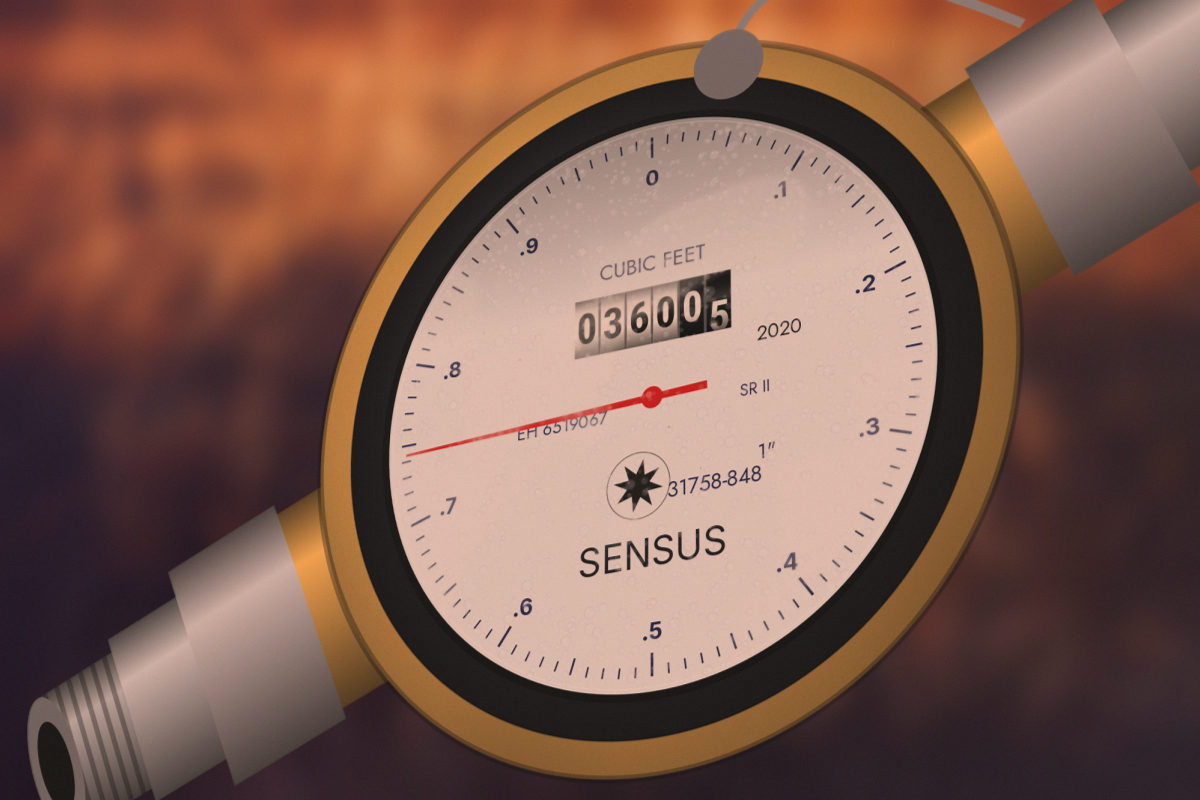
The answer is 36004.74; ft³
